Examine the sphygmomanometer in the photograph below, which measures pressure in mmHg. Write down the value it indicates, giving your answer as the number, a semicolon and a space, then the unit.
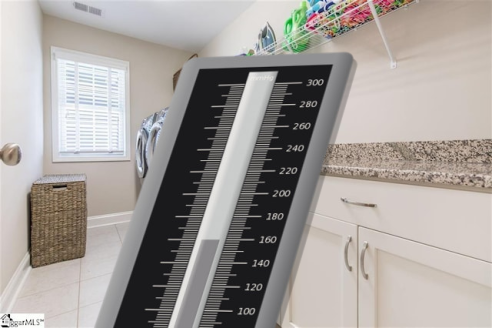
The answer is 160; mmHg
